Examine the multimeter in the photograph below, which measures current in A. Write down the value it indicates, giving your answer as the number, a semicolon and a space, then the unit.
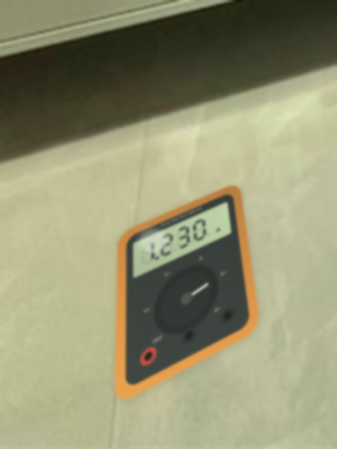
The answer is 1.230; A
